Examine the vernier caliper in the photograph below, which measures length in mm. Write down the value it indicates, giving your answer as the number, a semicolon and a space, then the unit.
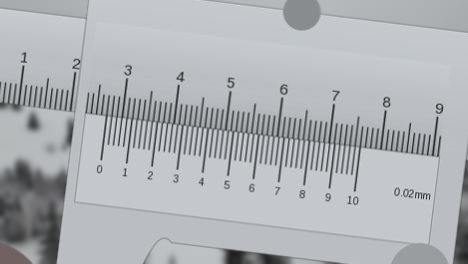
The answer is 27.0; mm
